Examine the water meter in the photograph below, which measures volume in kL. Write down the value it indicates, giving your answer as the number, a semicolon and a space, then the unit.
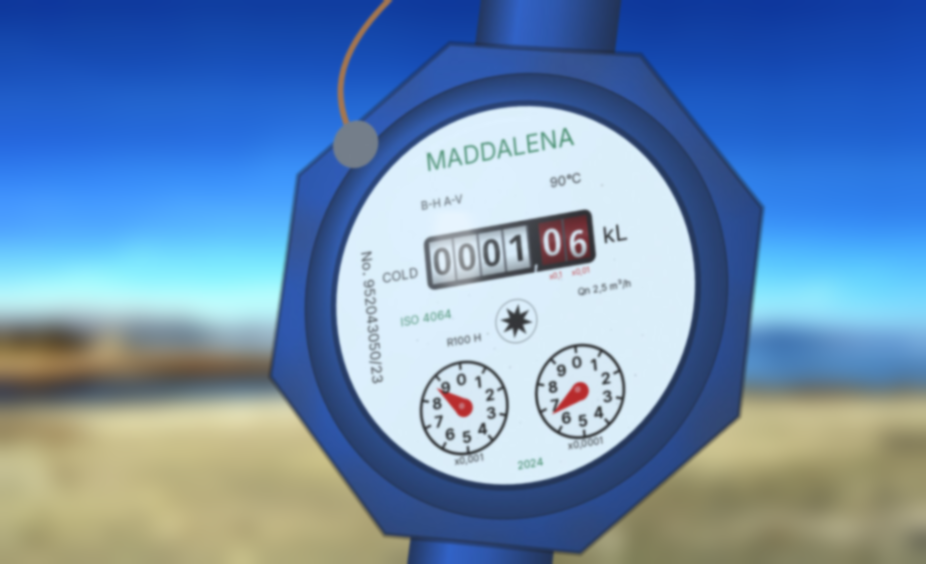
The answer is 1.0586; kL
